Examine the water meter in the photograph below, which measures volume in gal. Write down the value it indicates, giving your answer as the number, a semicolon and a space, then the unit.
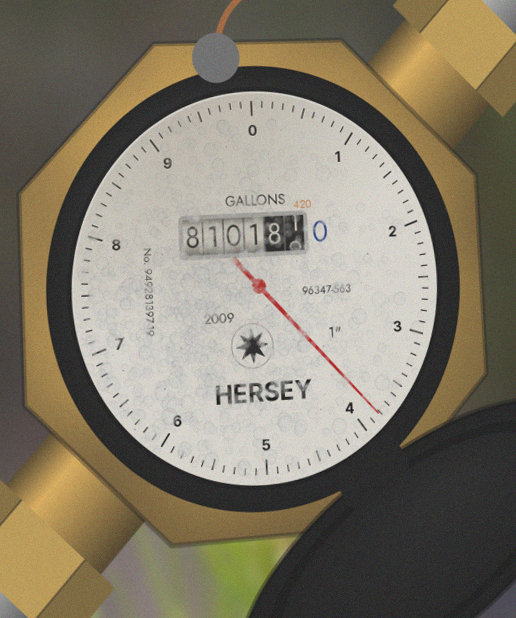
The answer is 8101813.8; gal
